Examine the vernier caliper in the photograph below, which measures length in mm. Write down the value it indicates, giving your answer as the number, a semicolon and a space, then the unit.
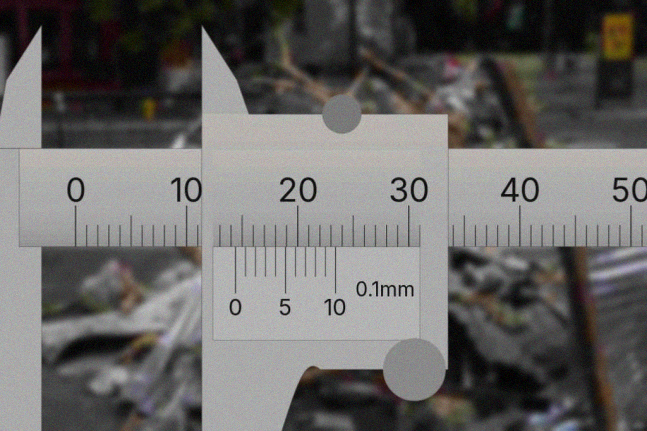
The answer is 14.4; mm
